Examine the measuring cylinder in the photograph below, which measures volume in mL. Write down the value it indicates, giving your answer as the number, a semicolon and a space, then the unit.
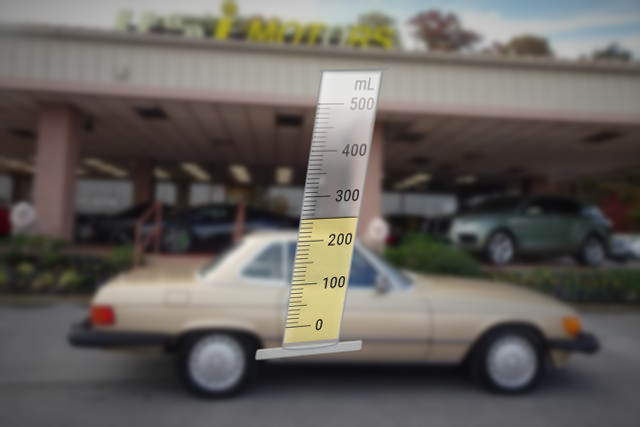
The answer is 250; mL
